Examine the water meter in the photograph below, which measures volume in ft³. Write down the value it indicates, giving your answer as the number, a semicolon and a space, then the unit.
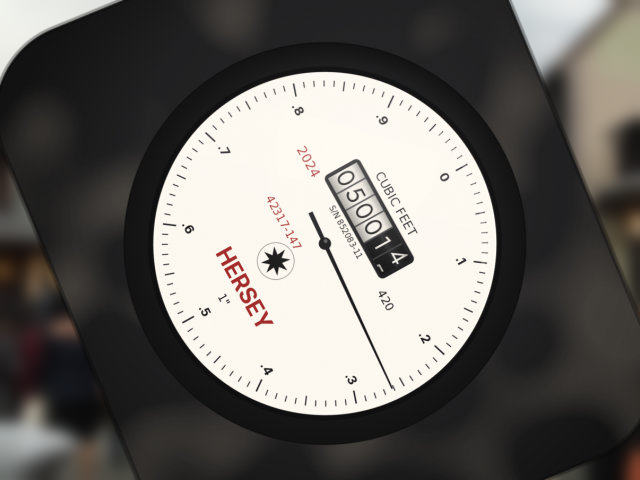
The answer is 50014.26; ft³
